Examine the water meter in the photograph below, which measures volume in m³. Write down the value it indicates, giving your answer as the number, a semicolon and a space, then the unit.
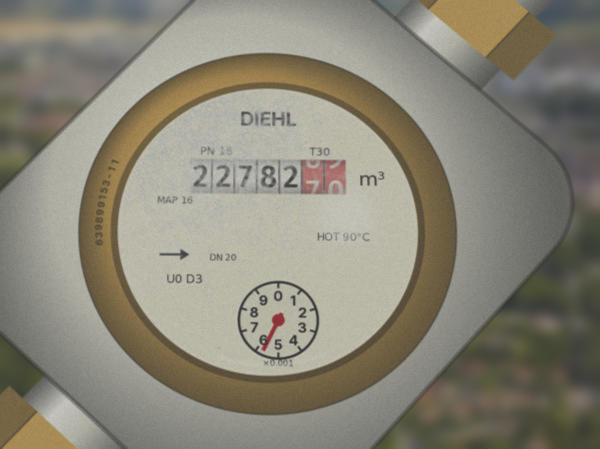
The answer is 22782.695; m³
